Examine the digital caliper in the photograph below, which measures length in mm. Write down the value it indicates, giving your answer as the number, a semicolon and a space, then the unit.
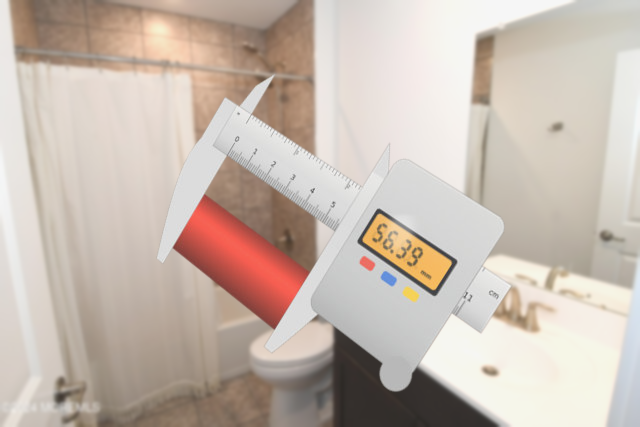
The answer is 56.39; mm
